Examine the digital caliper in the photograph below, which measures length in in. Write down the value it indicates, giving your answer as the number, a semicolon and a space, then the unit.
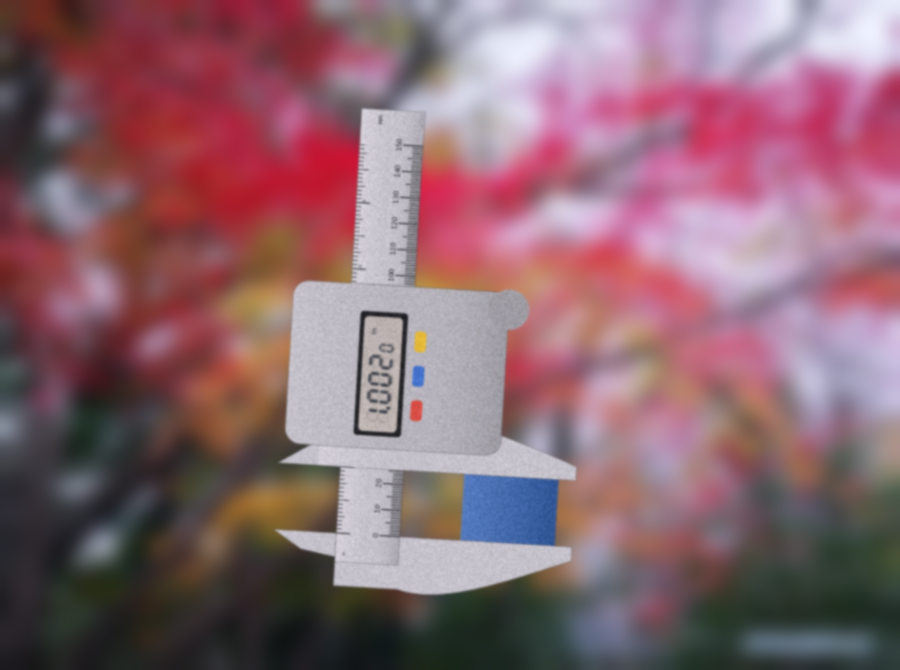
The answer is 1.0020; in
